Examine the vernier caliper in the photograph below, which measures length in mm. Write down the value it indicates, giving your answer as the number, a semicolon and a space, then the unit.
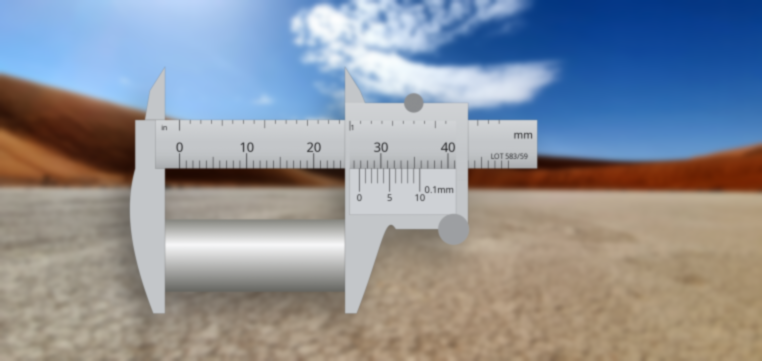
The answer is 26.8; mm
